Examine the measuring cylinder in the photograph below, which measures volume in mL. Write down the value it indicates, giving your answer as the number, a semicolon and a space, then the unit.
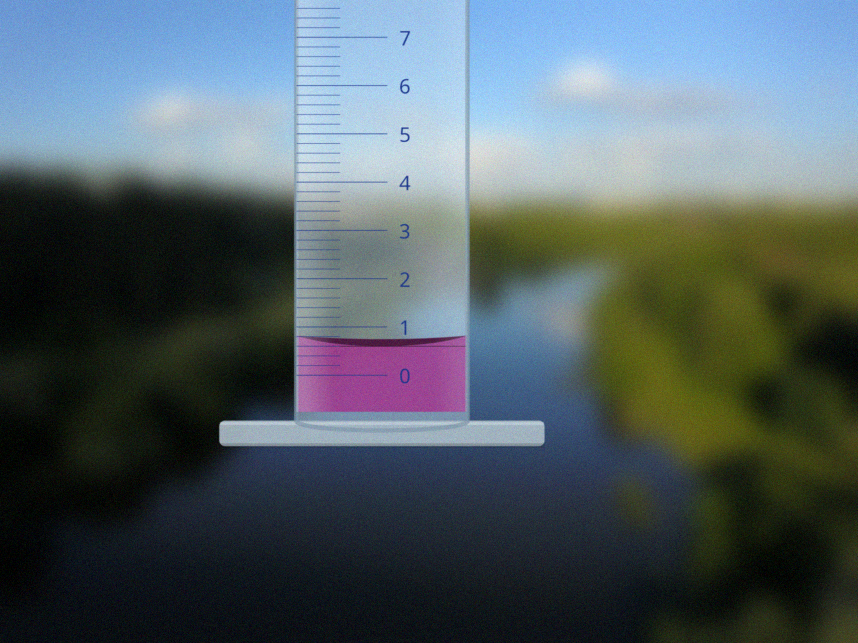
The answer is 0.6; mL
